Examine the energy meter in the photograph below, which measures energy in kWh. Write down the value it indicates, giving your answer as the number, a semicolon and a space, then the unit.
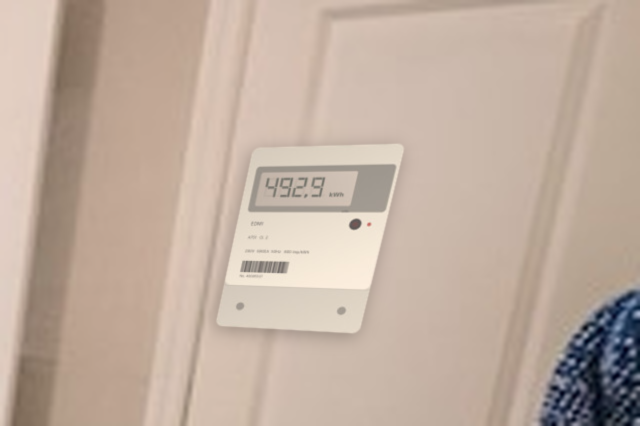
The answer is 492.9; kWh
